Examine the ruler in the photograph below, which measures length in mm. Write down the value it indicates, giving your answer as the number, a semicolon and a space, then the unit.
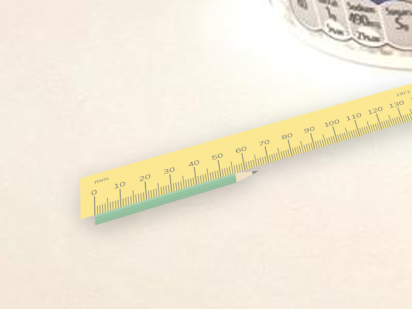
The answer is 65; mm
